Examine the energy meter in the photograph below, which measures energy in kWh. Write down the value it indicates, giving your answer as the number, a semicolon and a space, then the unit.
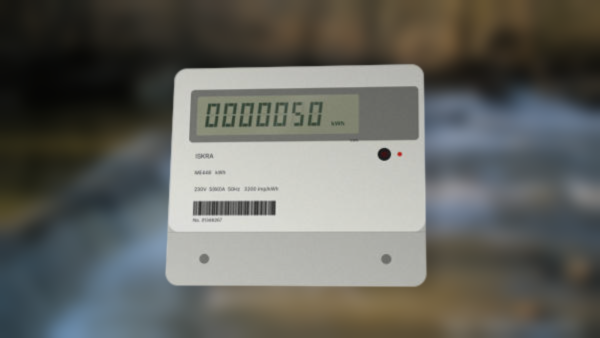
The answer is 50; kWh
